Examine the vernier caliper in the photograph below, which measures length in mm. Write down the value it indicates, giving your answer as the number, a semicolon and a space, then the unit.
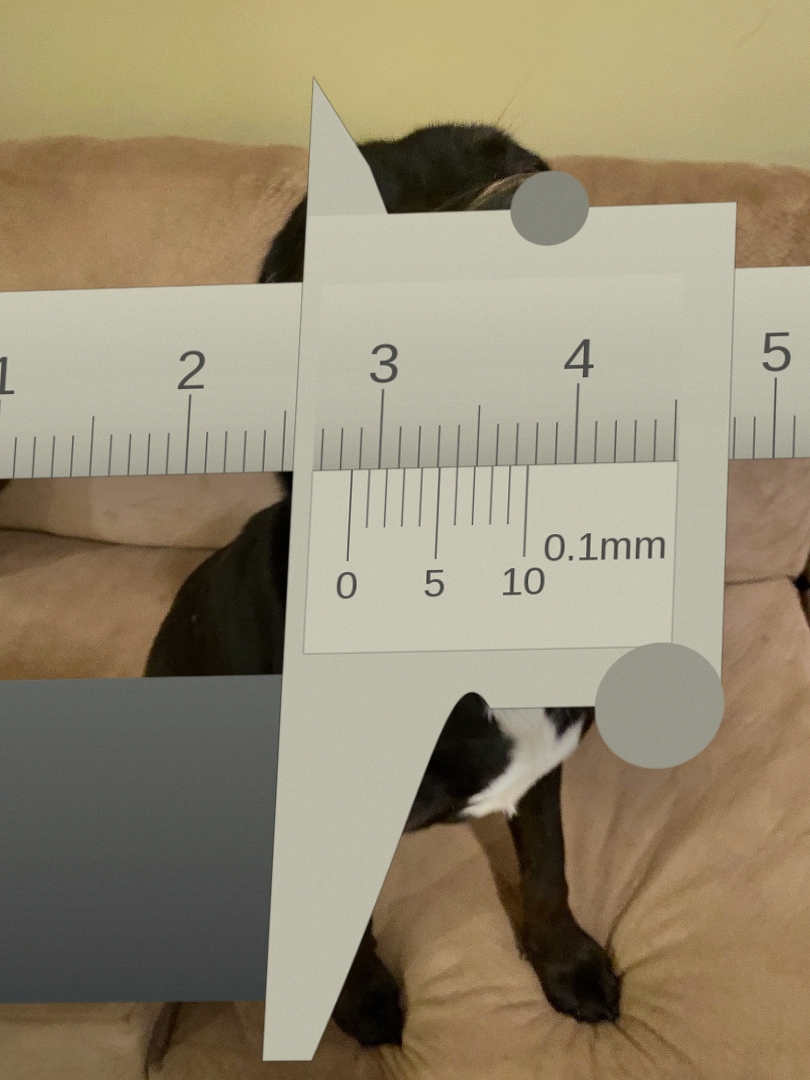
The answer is 28.6; mm
